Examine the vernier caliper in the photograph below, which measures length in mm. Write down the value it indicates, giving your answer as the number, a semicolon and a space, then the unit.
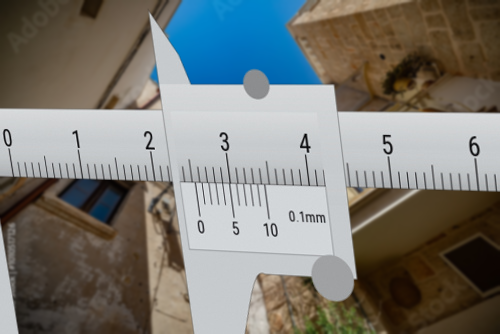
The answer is 25.4; mm
